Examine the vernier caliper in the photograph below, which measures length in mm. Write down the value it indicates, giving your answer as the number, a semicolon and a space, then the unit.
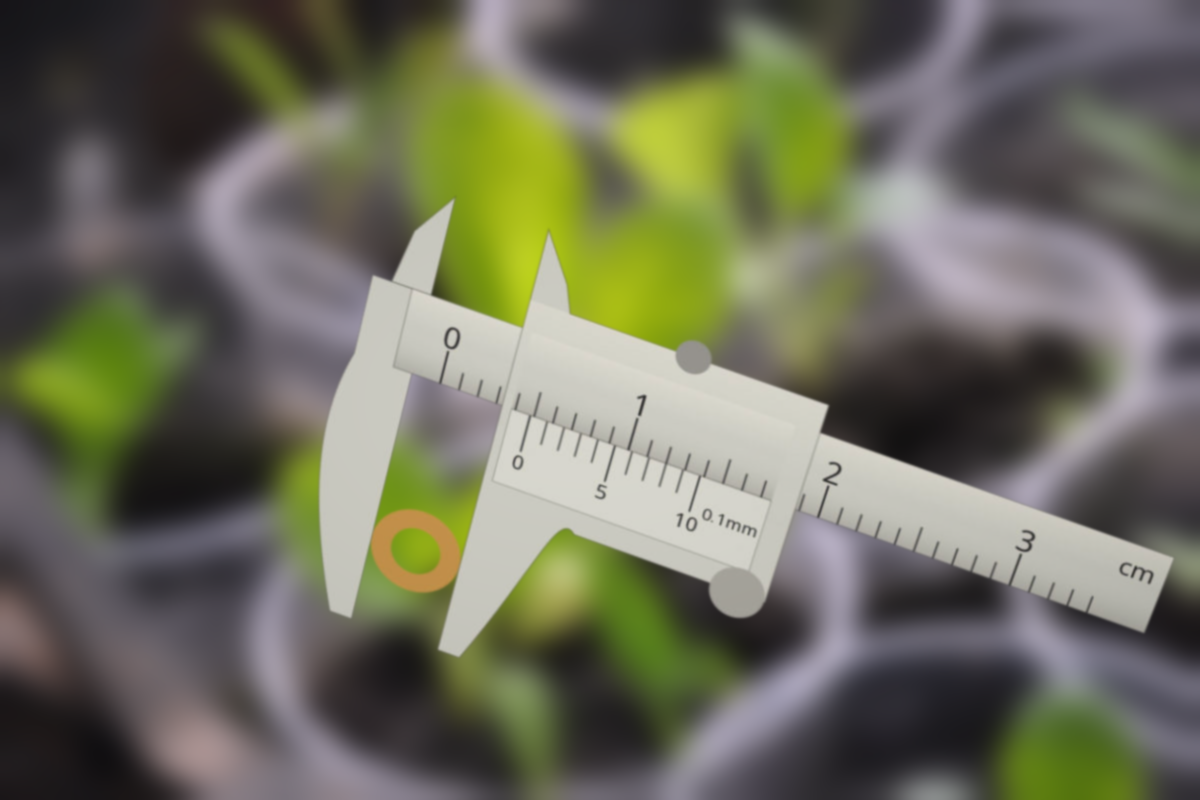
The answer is 4.8; mm
